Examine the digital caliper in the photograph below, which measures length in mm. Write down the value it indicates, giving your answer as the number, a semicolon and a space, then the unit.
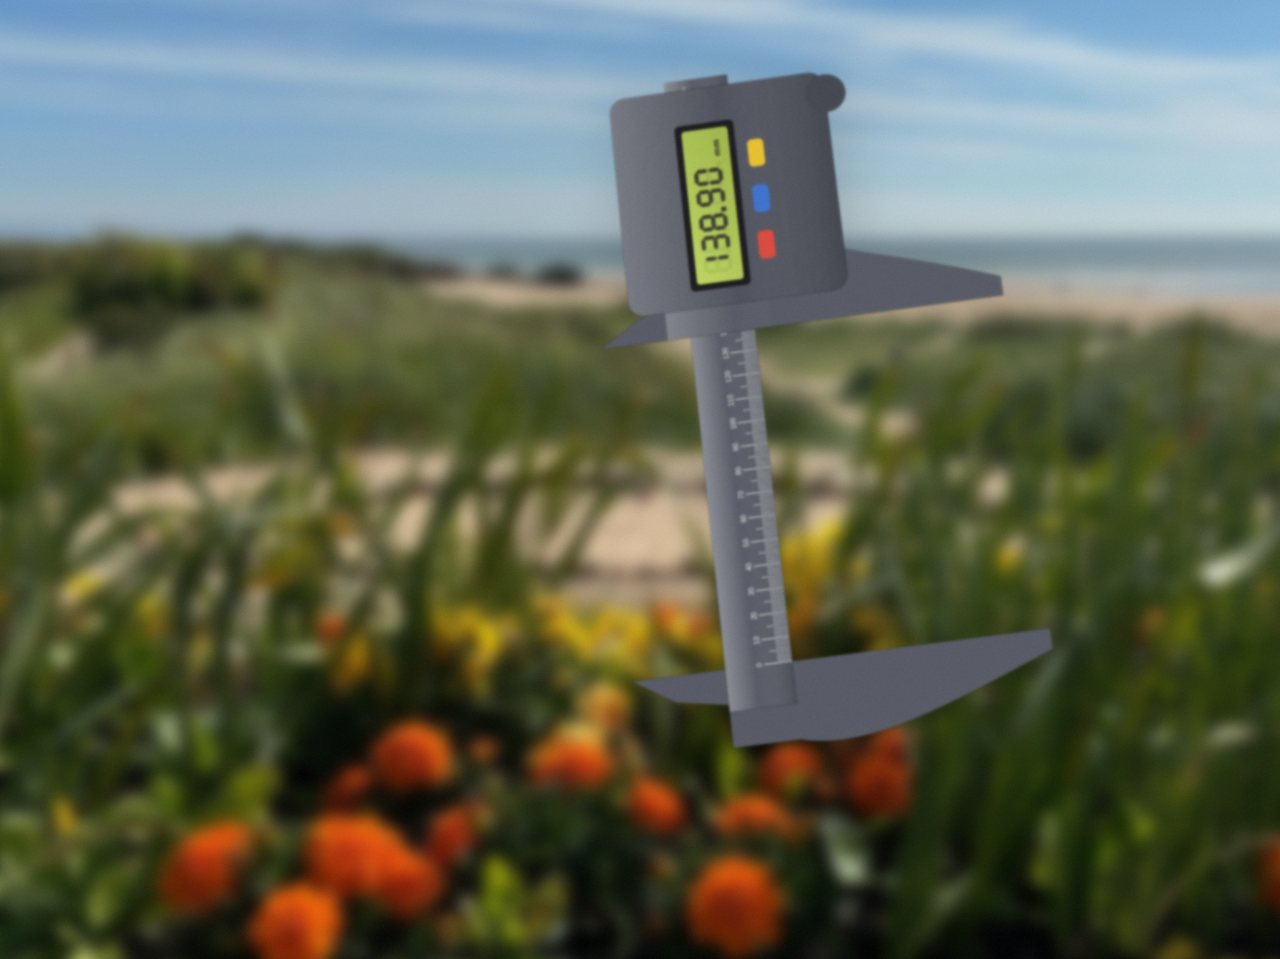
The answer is 138.90; mm
